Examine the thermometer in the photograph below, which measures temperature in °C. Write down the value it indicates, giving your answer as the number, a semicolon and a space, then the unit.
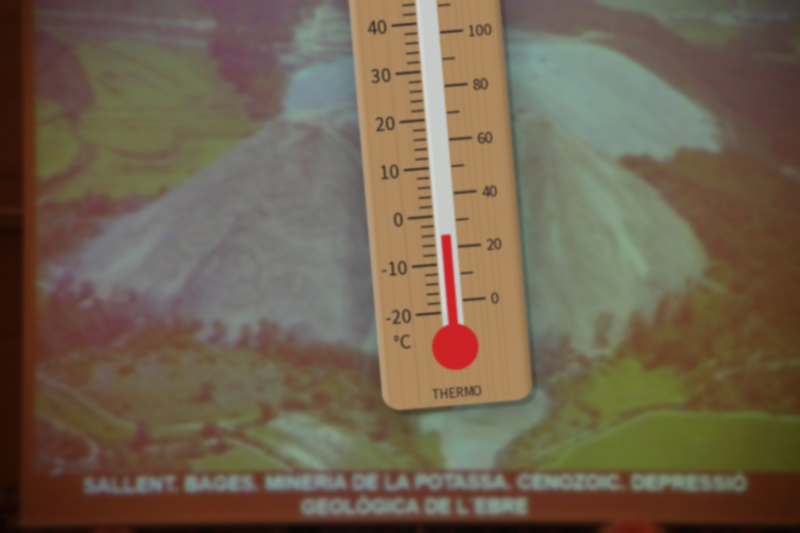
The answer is -4; °C
